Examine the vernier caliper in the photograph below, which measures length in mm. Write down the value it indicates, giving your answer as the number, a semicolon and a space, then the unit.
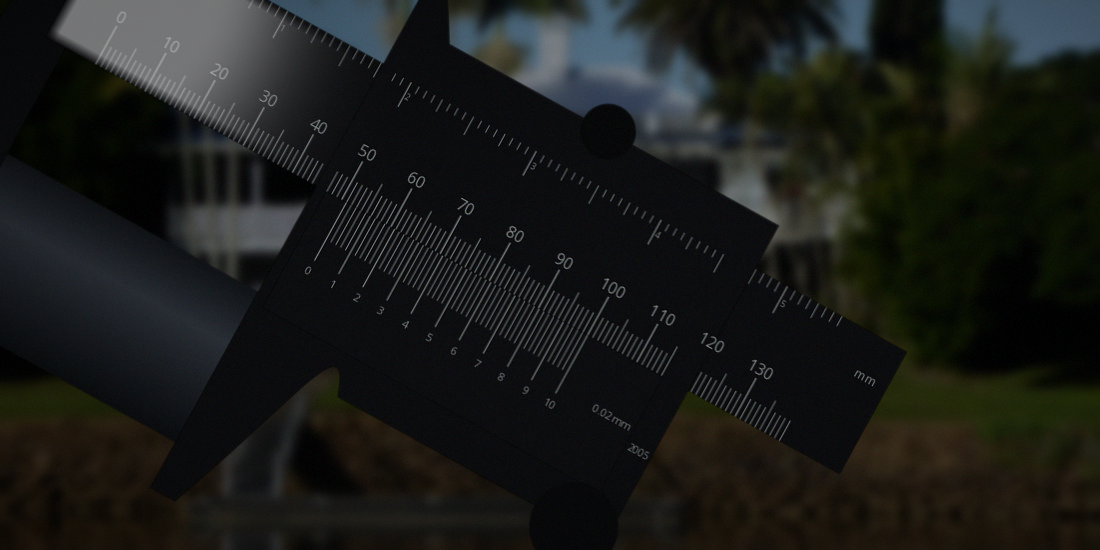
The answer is 51.0; mm
